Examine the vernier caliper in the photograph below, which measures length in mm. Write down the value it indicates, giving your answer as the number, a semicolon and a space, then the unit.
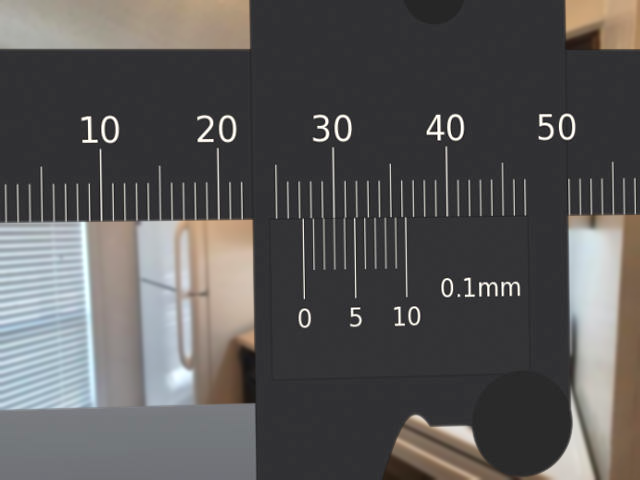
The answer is 27.3; mm
